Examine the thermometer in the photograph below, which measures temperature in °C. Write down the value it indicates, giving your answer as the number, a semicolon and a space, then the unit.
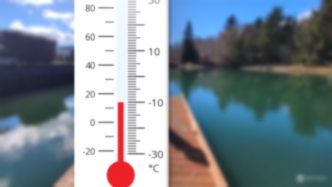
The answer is -10; °C
